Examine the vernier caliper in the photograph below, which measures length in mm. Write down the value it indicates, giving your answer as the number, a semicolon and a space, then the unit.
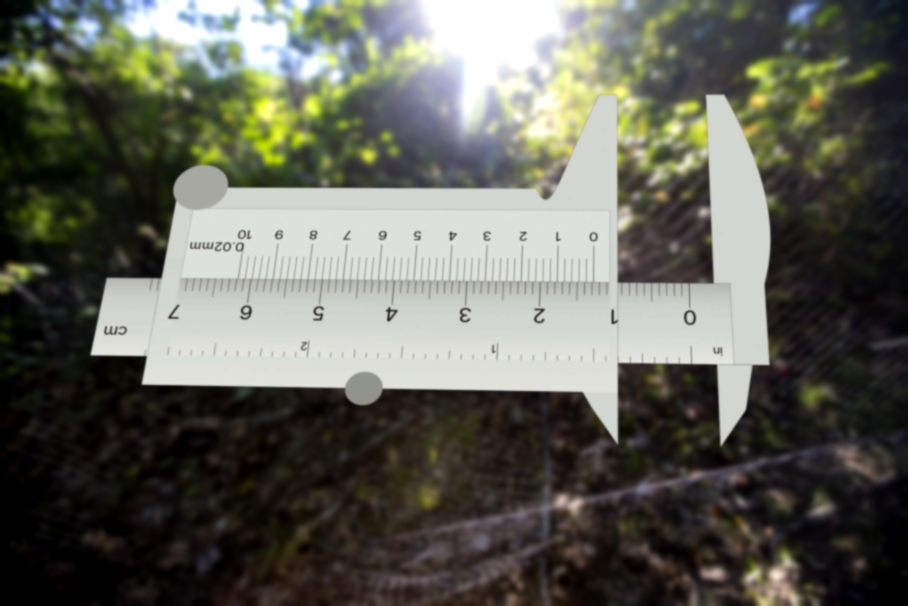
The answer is 12.8; mm
